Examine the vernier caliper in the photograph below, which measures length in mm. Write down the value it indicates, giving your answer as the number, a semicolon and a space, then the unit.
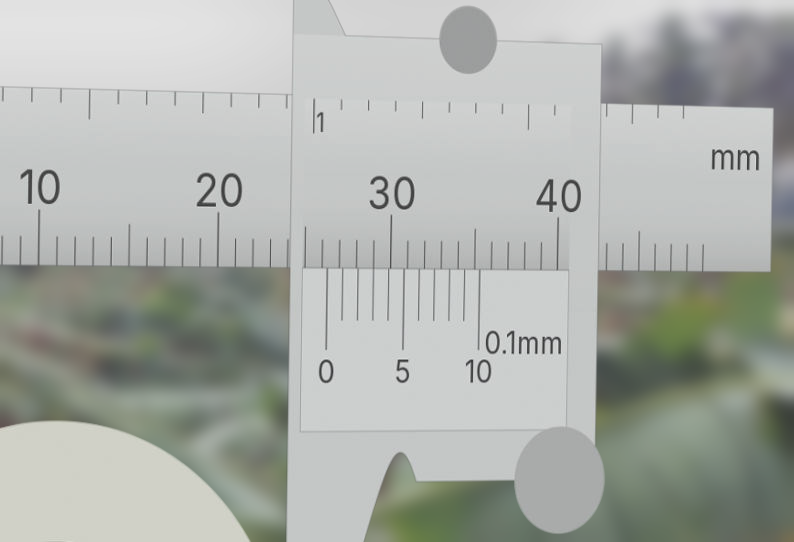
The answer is 26.3; mm
